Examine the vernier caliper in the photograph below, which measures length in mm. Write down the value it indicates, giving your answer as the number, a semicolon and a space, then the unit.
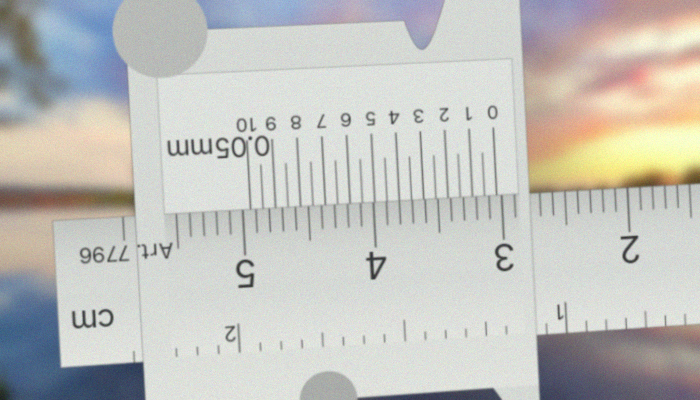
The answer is 30.4; mm
